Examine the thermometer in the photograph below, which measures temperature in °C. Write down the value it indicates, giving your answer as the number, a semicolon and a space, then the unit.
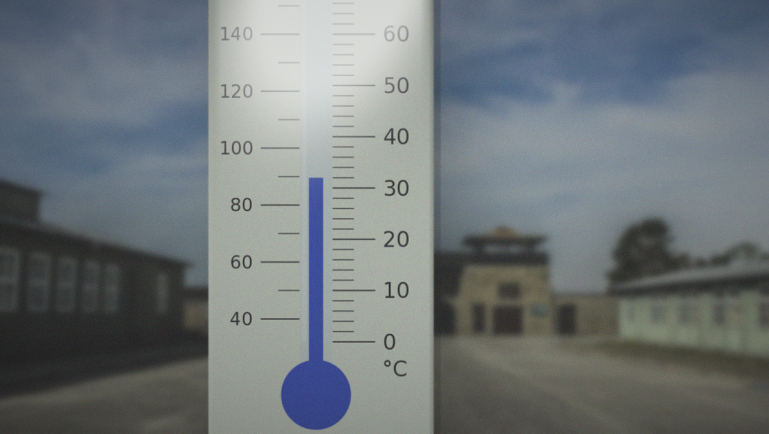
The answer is 32; °C
